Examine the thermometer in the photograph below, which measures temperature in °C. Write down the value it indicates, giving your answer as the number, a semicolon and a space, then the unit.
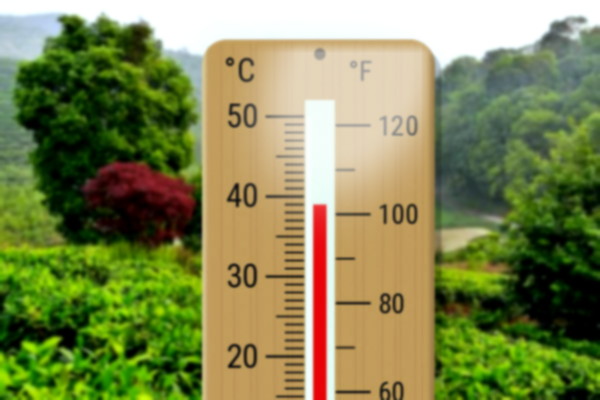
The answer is 39; °C
